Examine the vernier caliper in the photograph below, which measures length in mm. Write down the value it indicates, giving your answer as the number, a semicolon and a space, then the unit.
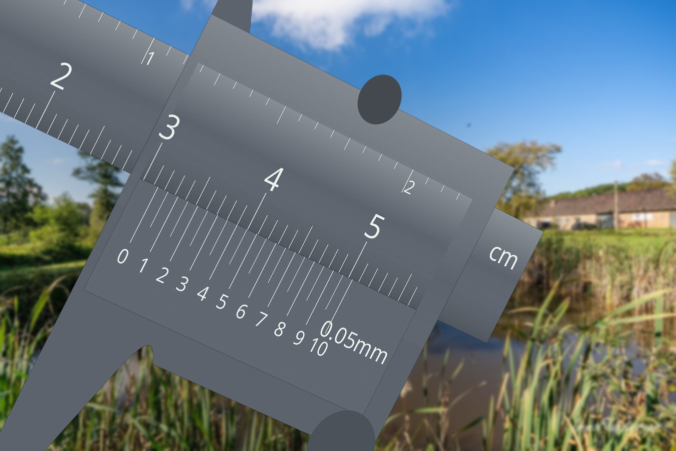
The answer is 31.4; mm
